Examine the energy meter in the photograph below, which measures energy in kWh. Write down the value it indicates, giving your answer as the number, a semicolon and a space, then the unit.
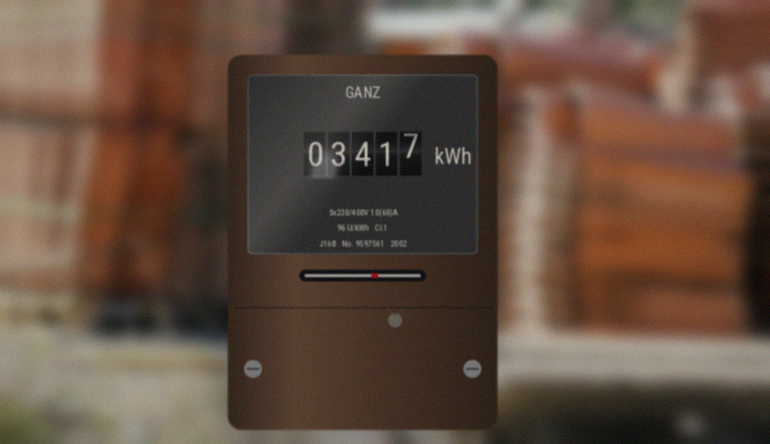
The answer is 3417; kWh
